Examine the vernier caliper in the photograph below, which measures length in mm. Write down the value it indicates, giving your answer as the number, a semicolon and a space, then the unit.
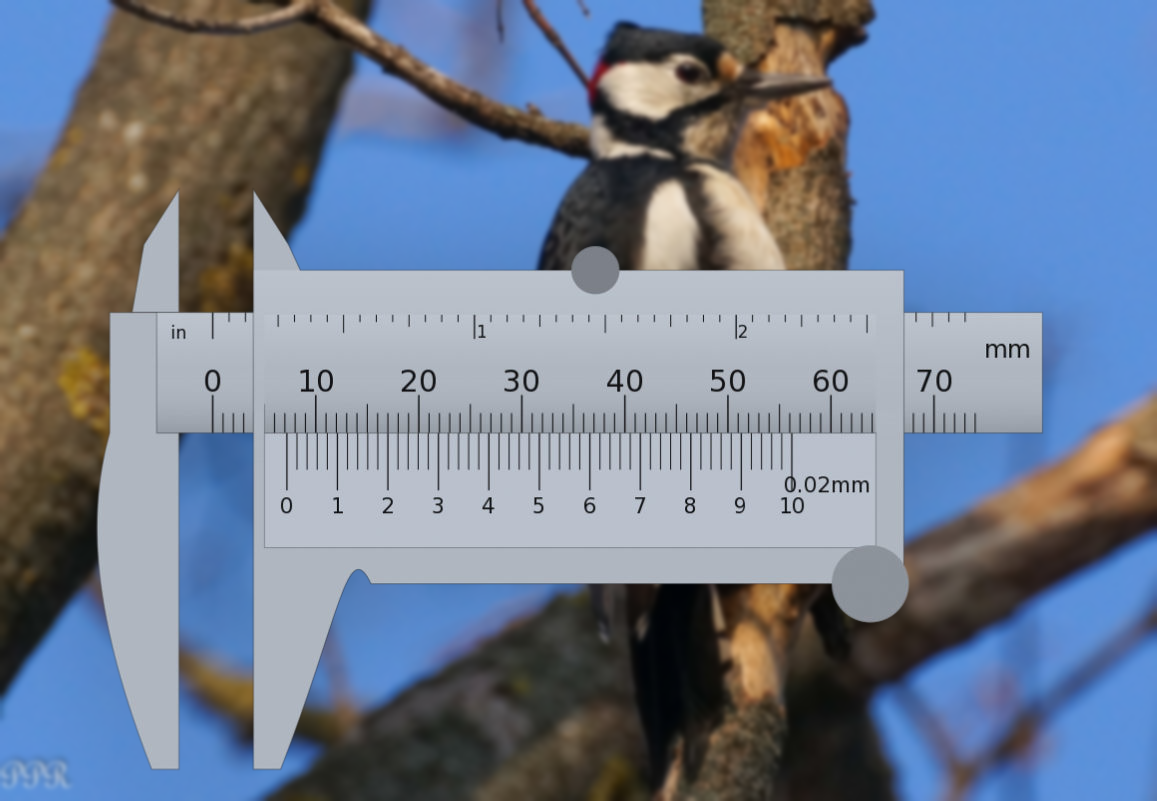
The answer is 7.2; mm
